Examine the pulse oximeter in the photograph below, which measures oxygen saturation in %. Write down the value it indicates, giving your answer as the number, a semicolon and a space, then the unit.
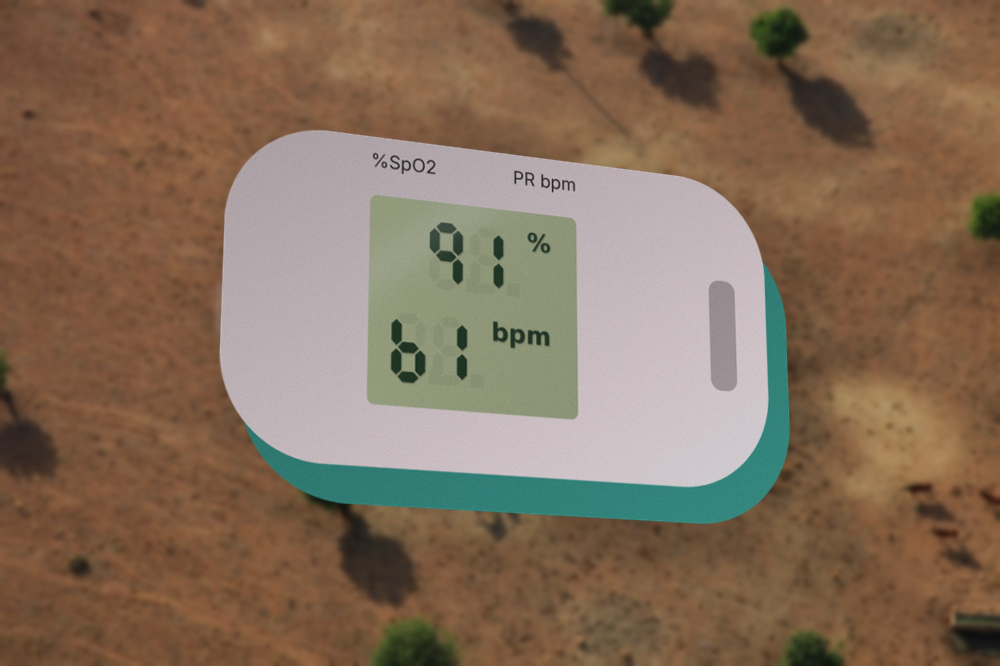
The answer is 91; %
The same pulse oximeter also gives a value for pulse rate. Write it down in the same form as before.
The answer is 61; bpm
